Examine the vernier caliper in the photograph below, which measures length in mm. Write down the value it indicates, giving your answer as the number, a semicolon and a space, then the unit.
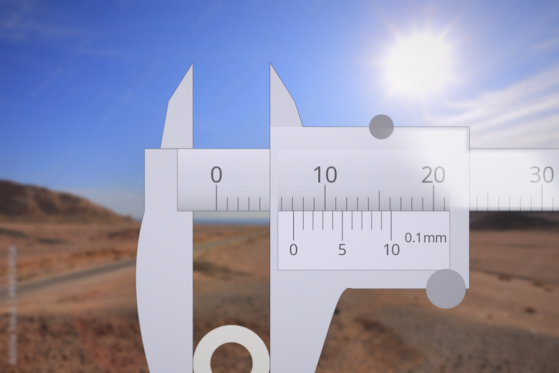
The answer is 7.1; mm
